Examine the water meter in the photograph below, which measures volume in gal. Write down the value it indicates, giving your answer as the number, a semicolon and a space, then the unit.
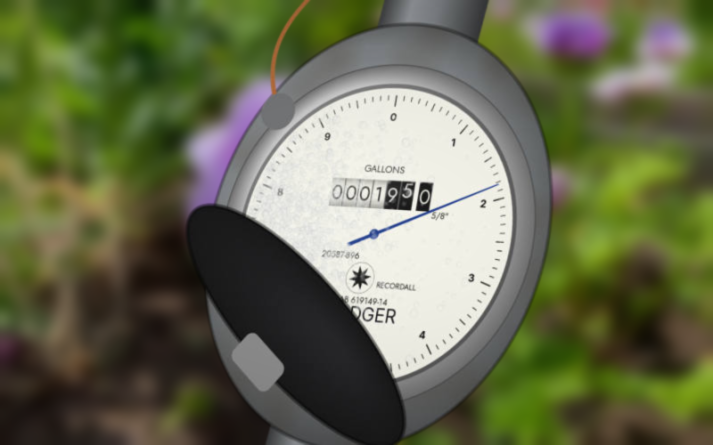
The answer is 1951.8; gal
